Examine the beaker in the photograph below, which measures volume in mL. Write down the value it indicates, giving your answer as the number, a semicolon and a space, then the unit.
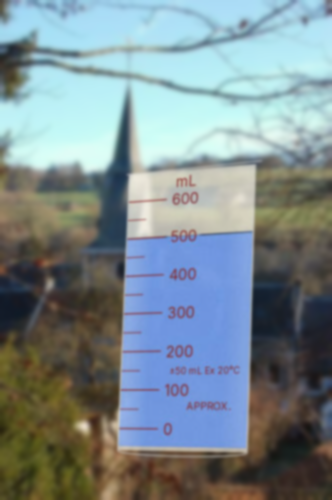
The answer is 500; mL
